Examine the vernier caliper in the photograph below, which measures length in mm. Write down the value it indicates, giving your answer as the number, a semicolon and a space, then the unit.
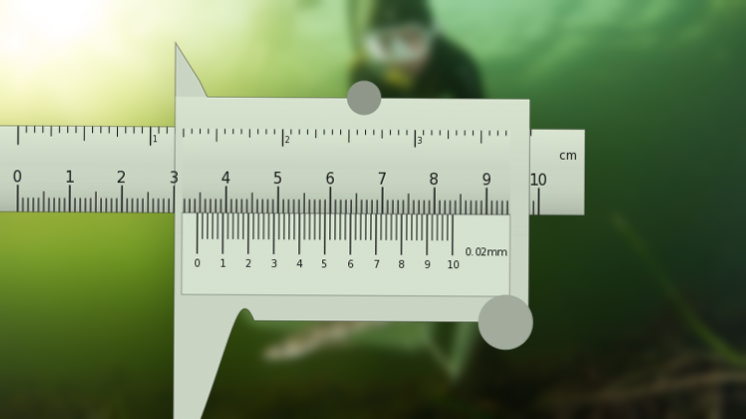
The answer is 34.5; mm
